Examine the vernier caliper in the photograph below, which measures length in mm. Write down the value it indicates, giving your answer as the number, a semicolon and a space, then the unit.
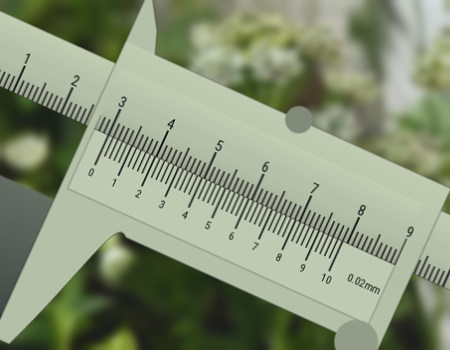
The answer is 30.0; mm
